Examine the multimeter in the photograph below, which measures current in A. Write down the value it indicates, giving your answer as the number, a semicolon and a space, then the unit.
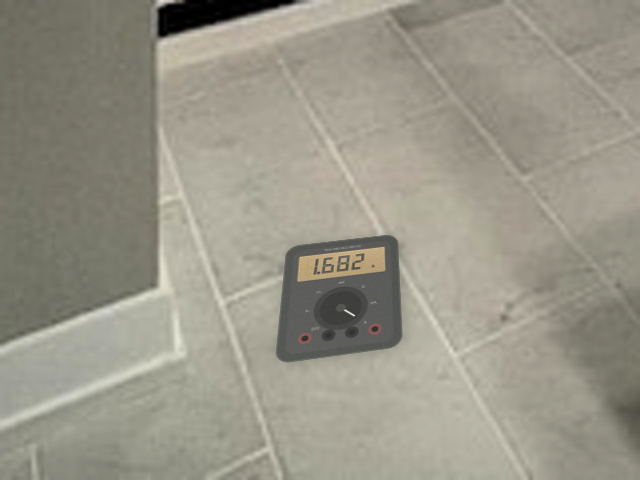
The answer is 1.682; A
